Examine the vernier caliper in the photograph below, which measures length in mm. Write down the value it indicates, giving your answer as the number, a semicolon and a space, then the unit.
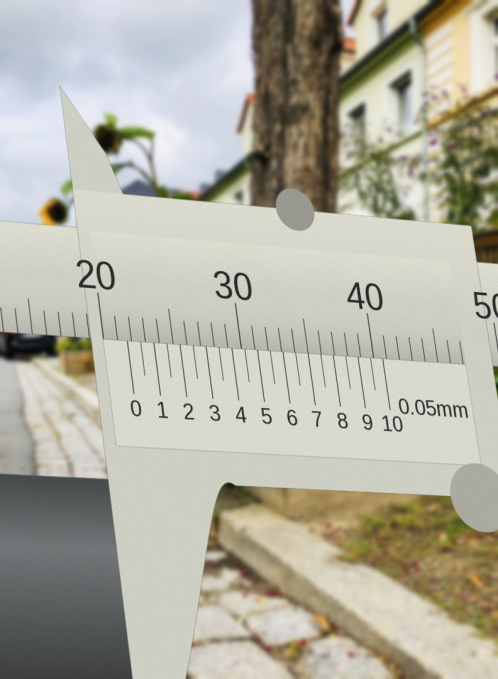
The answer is 21.7; mm
